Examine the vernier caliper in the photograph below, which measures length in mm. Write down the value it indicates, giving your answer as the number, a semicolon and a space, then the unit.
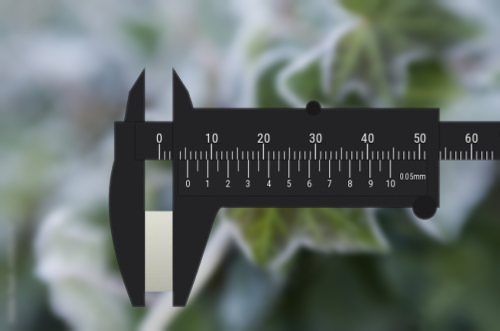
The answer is 5.4; mm
